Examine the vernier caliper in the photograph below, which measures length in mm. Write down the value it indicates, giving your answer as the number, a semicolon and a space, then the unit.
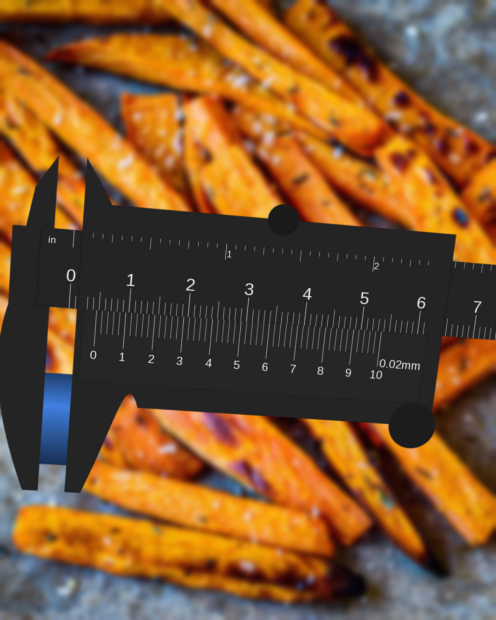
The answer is 4.6; mm
